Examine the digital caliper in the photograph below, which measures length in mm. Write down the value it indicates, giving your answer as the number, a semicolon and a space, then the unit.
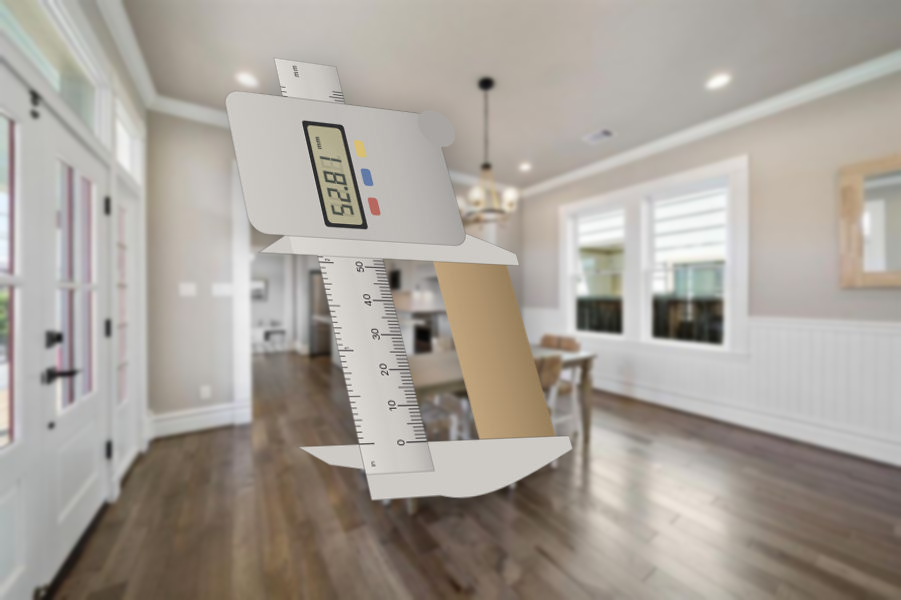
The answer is 52.81; mm
